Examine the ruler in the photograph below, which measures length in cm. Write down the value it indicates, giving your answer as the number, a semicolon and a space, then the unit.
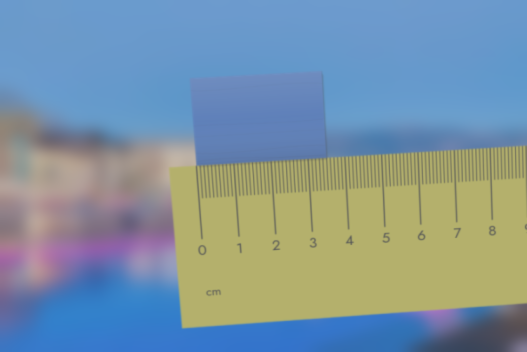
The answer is 3.5; cm
